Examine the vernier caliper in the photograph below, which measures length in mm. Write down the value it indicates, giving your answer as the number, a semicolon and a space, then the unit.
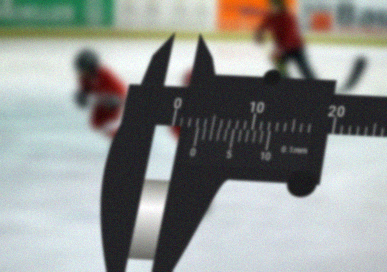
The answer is 3.2; mm
